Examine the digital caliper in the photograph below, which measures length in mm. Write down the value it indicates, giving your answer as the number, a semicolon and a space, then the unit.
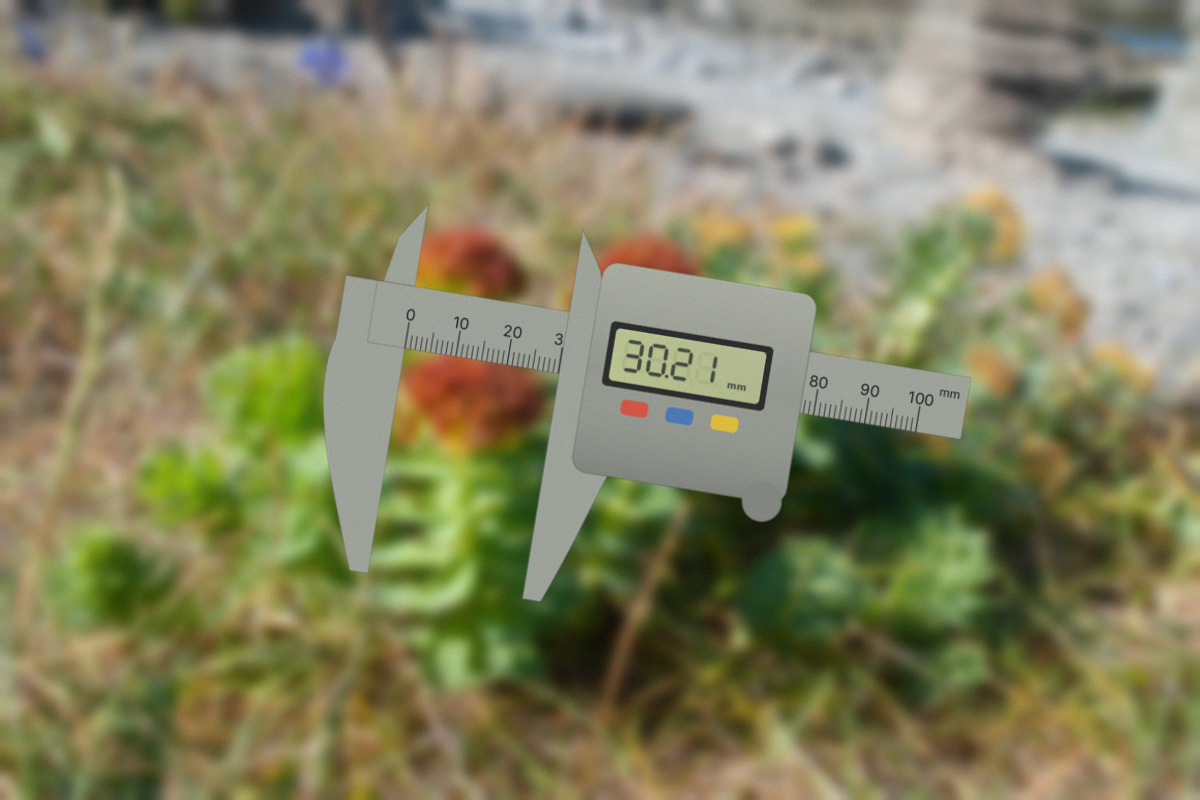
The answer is 30.21; mm
